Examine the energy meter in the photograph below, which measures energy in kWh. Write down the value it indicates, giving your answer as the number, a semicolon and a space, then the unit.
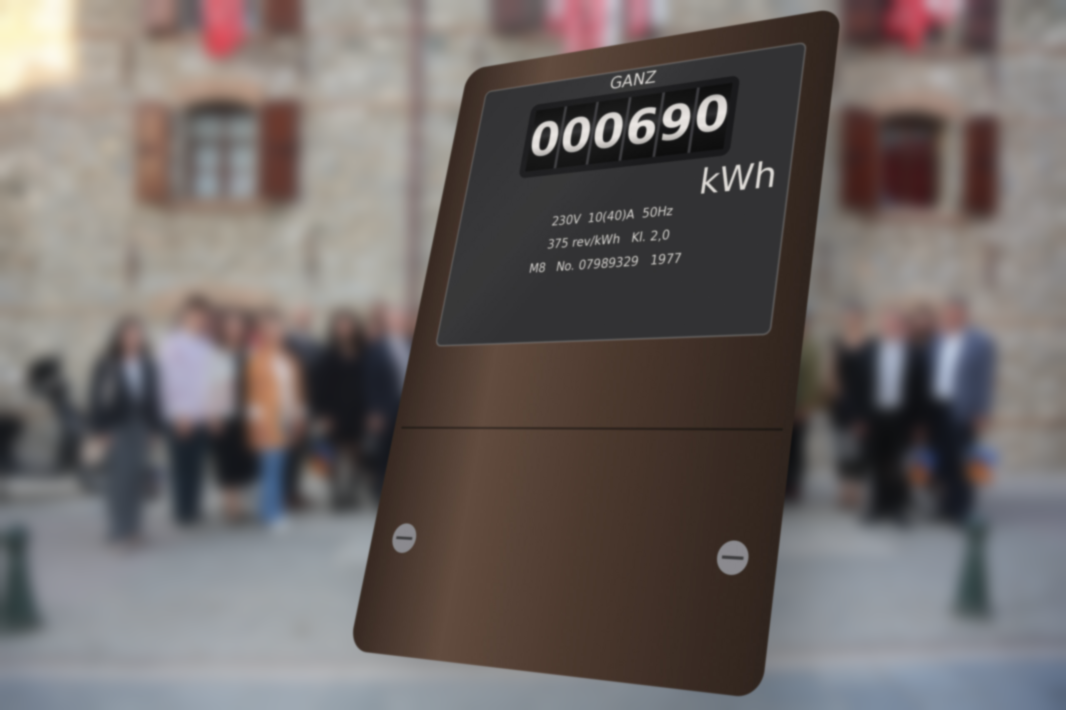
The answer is 690; kWh
